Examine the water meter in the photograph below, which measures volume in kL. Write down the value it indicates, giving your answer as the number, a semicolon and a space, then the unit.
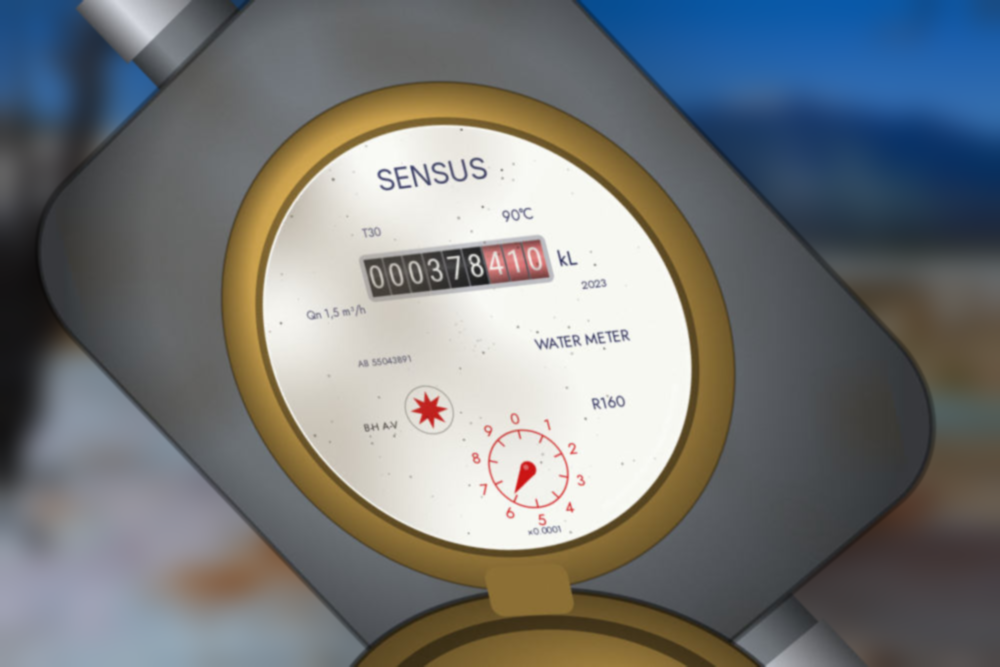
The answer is 378.4106; kL
